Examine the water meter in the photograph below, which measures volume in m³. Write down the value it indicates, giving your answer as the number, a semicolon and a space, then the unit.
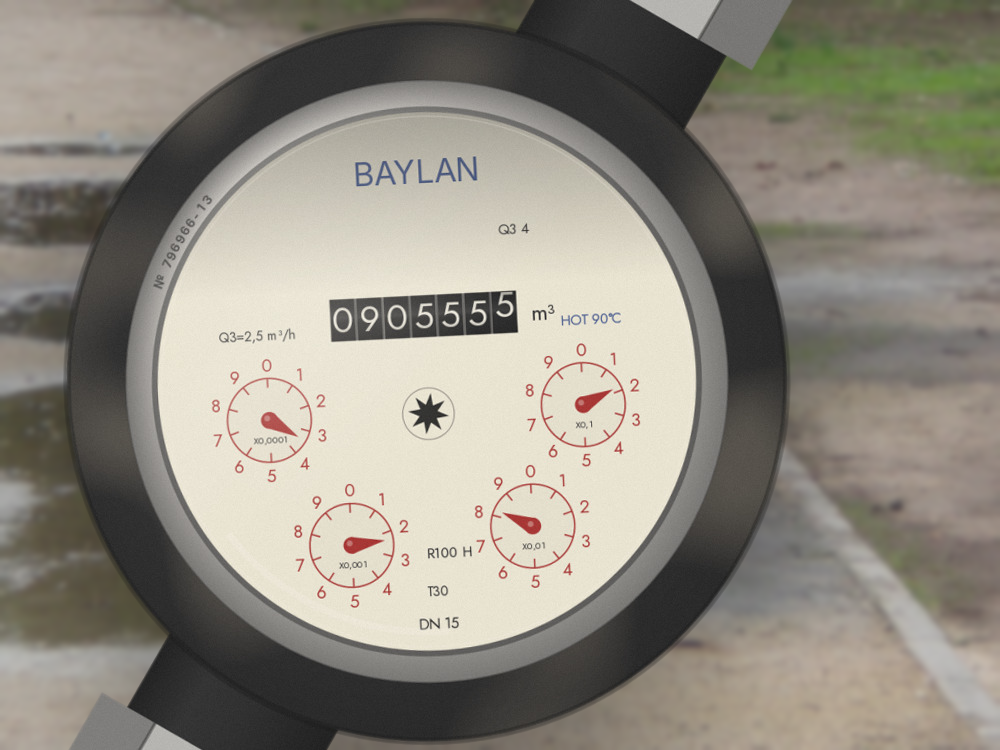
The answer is 905555.1823; m³
